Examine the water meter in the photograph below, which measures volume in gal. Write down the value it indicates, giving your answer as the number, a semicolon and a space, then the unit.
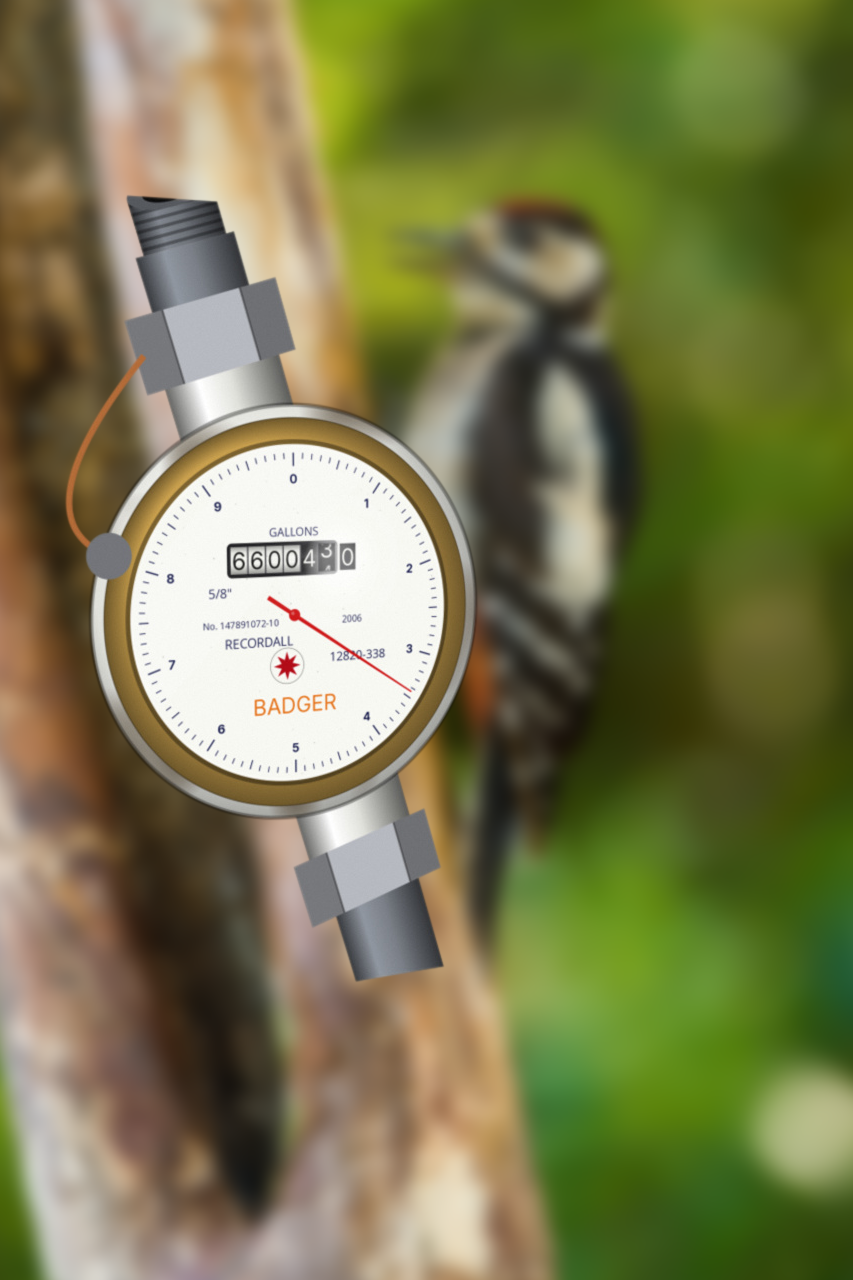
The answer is 6600433.4; gal
